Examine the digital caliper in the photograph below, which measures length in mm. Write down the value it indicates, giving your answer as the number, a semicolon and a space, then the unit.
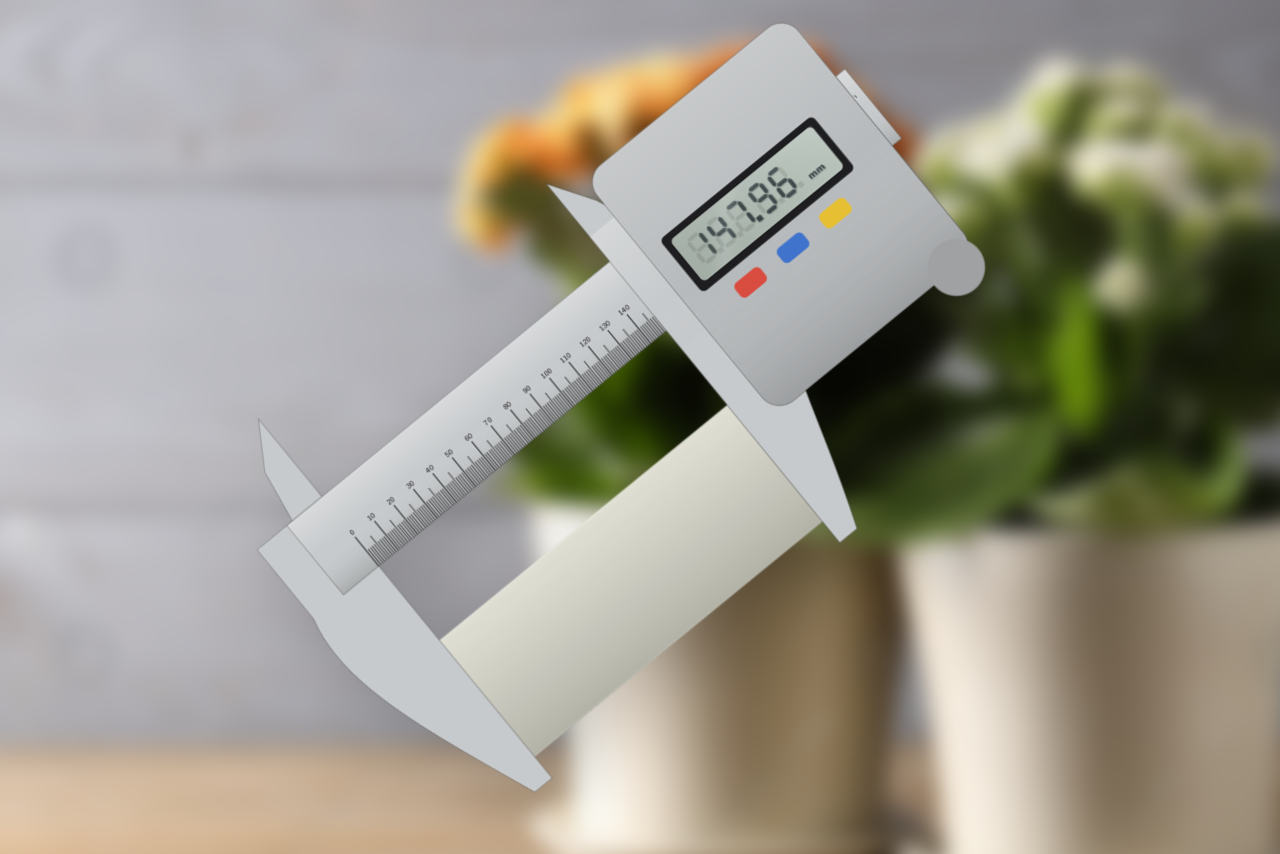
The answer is 147.96; mm
